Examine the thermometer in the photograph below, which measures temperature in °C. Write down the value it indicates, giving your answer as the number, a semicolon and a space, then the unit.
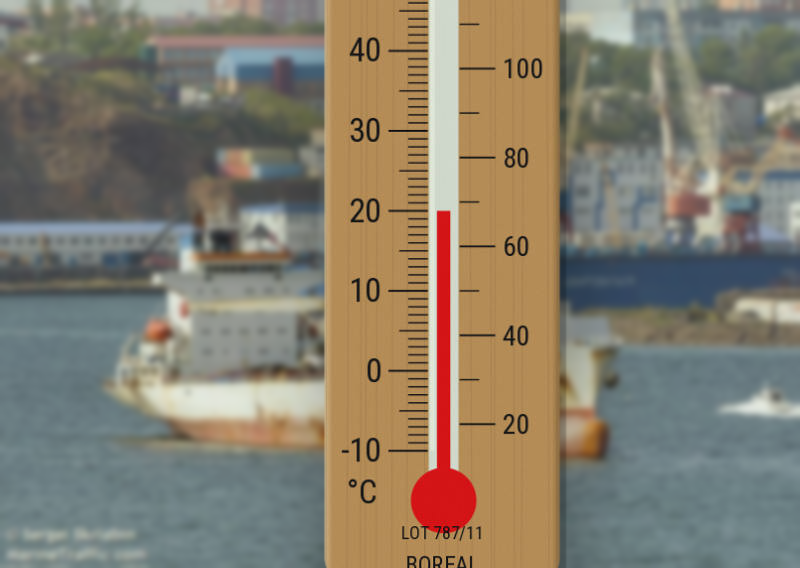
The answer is 20; °C
